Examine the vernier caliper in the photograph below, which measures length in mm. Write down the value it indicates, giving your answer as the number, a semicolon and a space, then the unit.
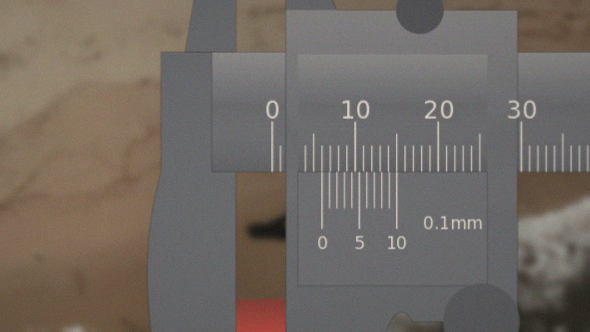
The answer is 6.0; mm
